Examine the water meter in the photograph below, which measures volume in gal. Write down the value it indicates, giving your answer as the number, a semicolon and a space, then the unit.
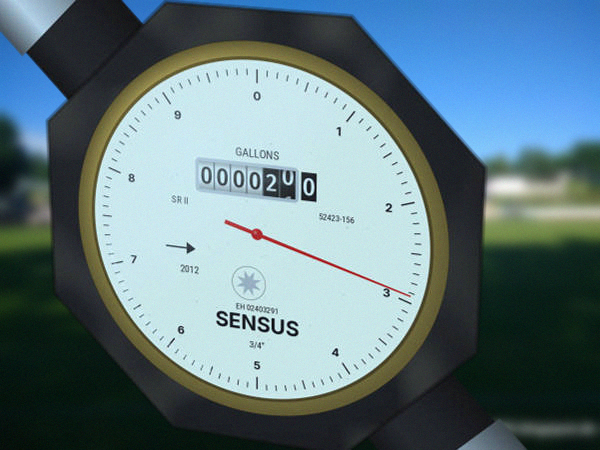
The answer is 202.9; gal
